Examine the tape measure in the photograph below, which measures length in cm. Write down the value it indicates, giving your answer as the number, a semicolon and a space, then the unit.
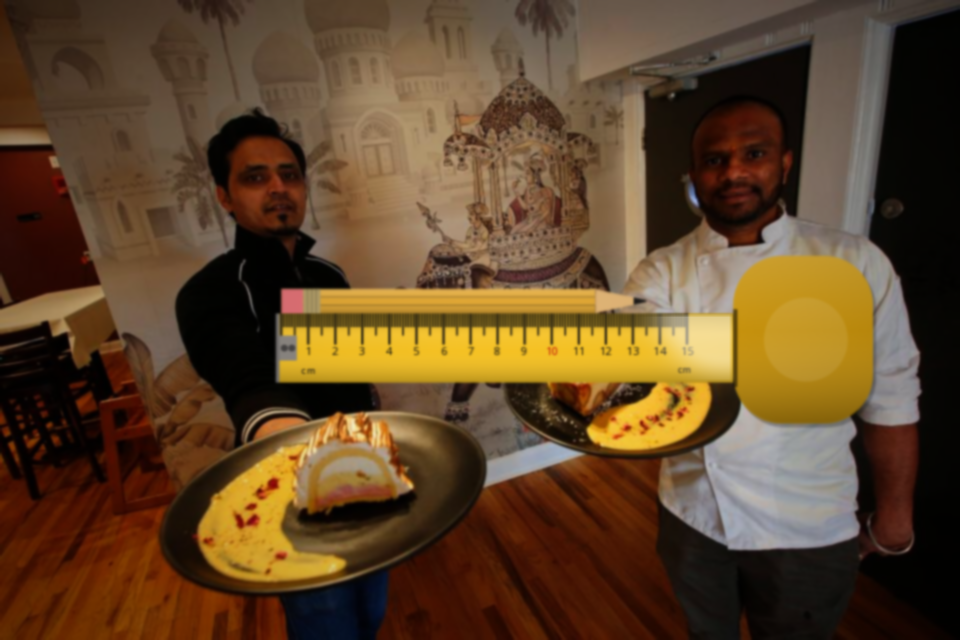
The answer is 13.5; cm
